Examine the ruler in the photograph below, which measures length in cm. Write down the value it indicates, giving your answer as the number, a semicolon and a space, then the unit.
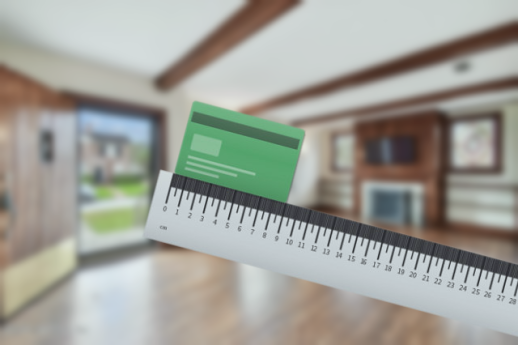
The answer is 9; cm
